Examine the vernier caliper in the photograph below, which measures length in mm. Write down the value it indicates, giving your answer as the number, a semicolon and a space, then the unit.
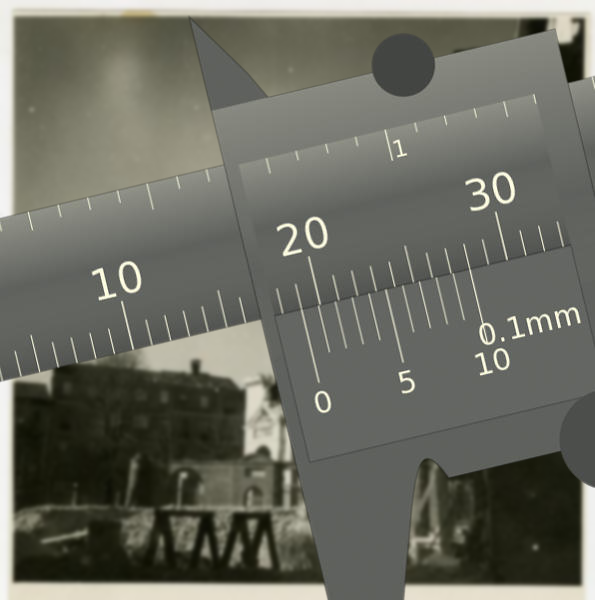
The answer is 19.0; mm
